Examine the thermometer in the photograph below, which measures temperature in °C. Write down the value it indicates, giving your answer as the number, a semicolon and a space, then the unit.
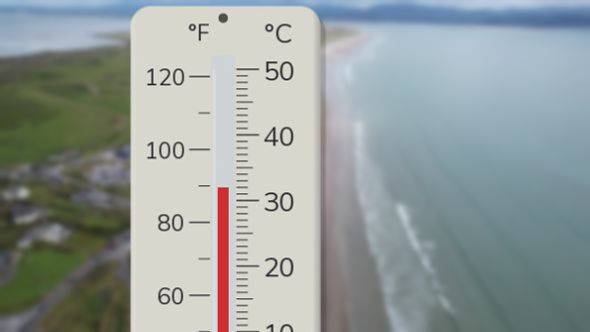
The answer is 32; °C
